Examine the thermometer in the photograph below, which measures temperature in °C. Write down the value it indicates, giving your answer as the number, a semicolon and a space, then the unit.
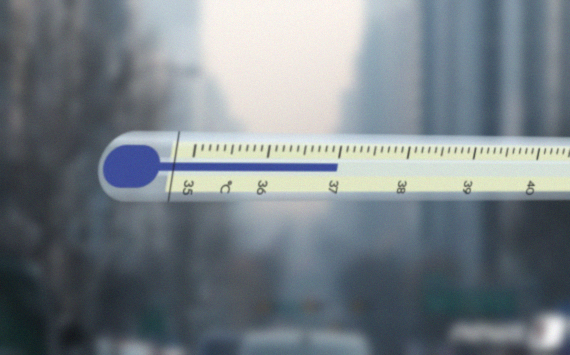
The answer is 37; °C
